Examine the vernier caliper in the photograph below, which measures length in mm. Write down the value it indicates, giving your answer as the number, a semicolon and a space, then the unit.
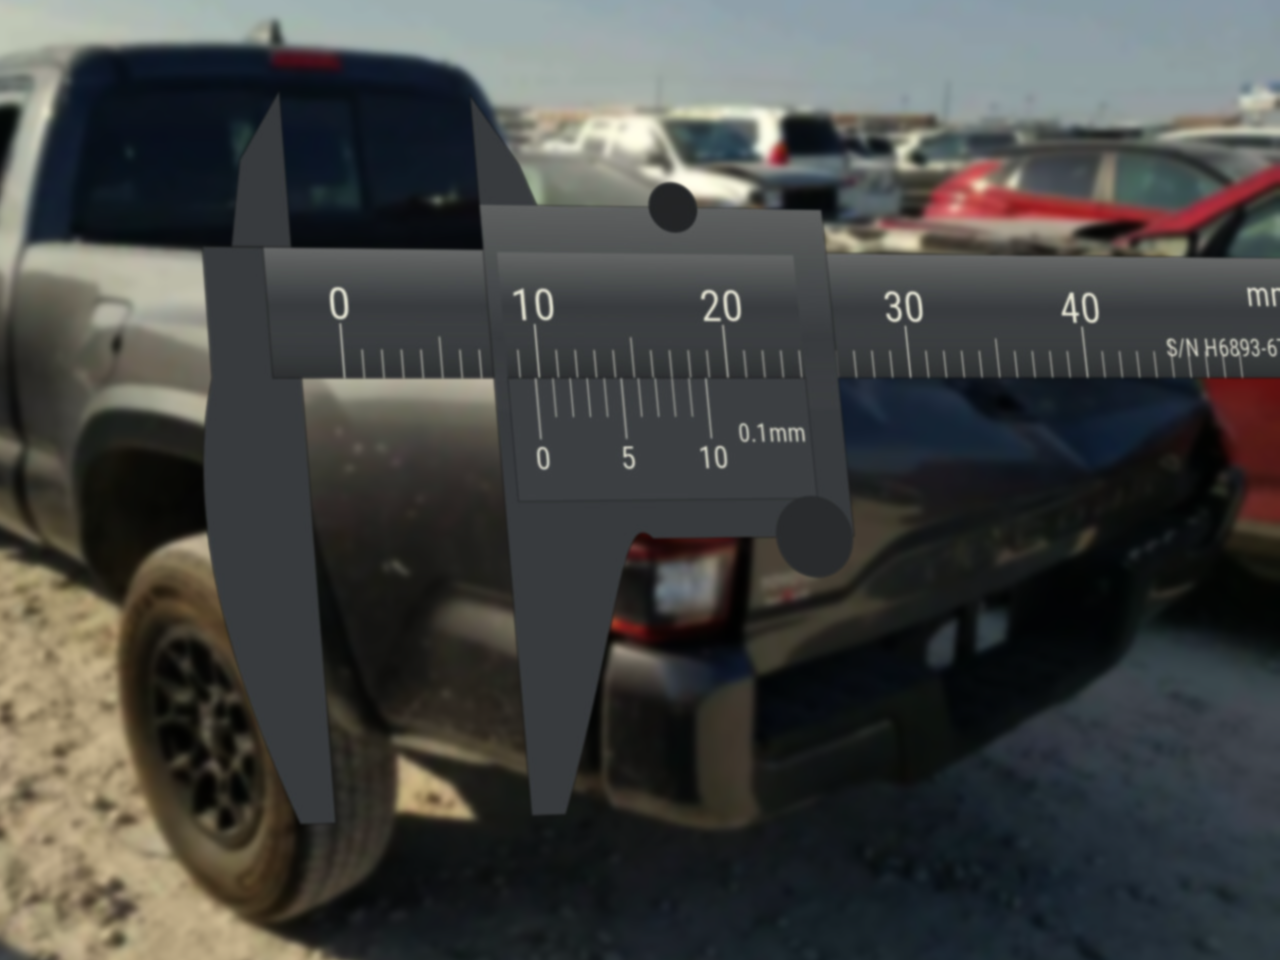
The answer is 9.8; mm
